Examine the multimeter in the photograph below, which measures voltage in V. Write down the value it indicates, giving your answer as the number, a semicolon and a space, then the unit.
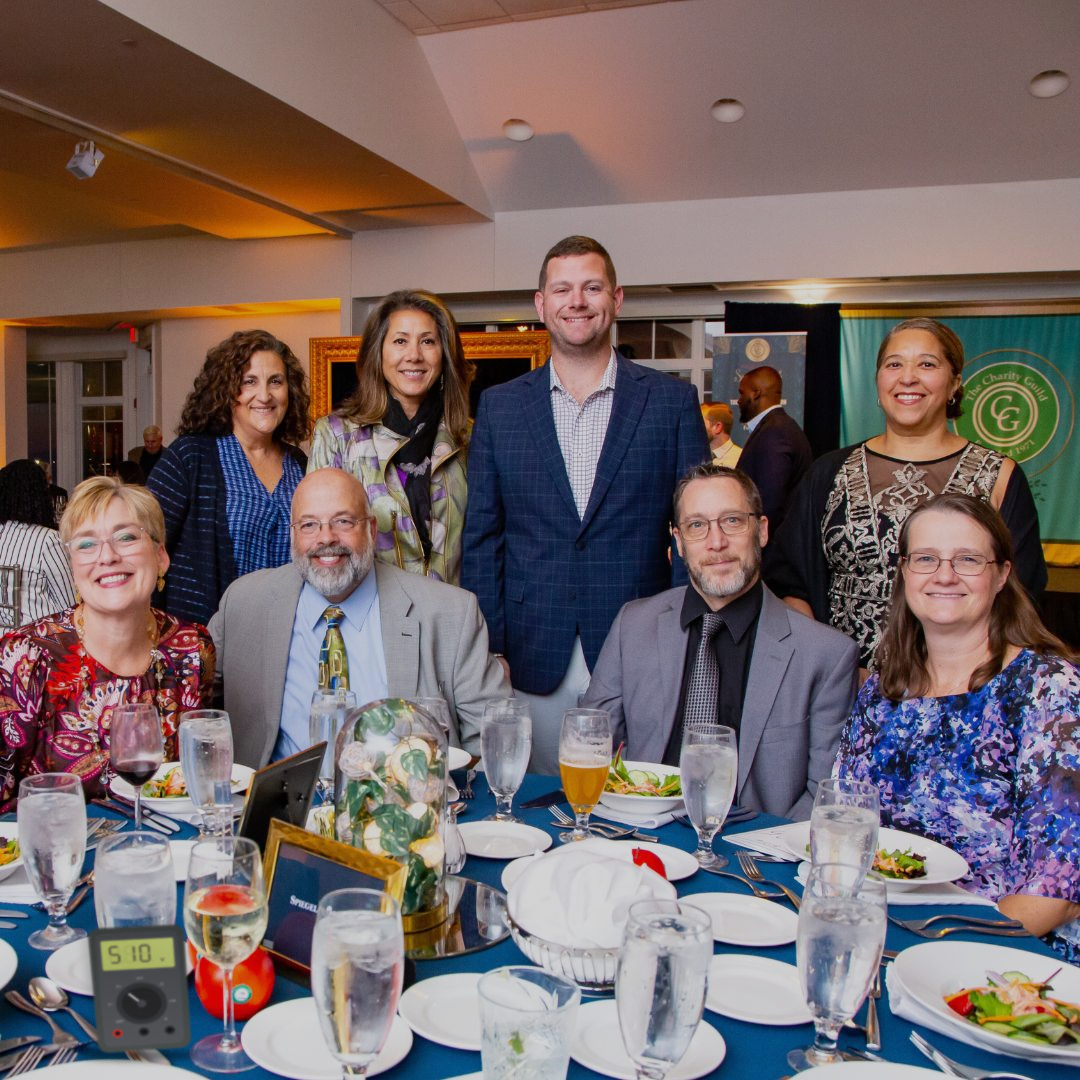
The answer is 510; V
